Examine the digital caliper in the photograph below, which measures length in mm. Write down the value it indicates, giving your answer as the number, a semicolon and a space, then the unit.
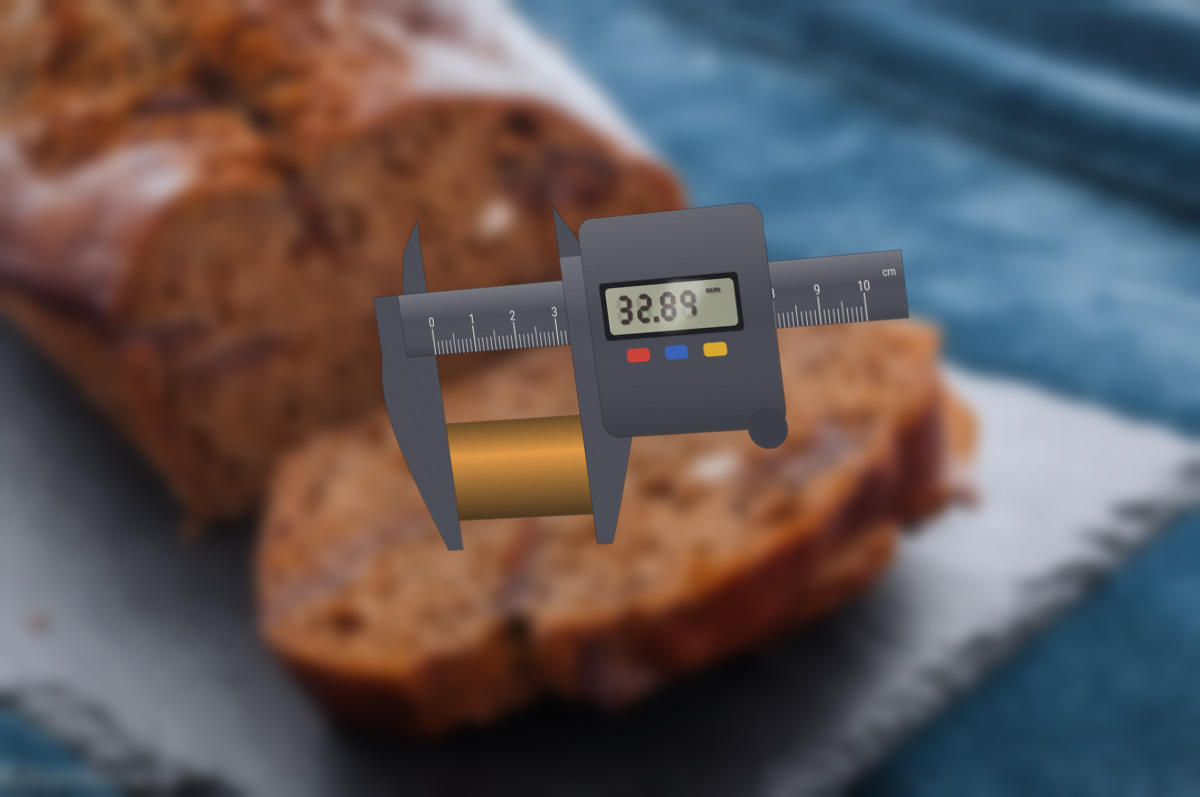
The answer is 32.89; mm
